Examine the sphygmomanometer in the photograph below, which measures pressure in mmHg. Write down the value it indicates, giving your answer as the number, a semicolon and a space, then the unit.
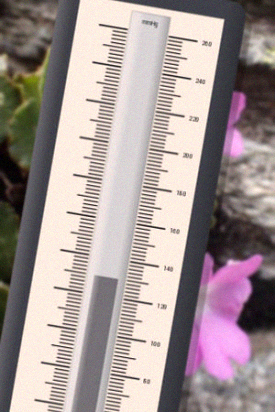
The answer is 130; mmHg
